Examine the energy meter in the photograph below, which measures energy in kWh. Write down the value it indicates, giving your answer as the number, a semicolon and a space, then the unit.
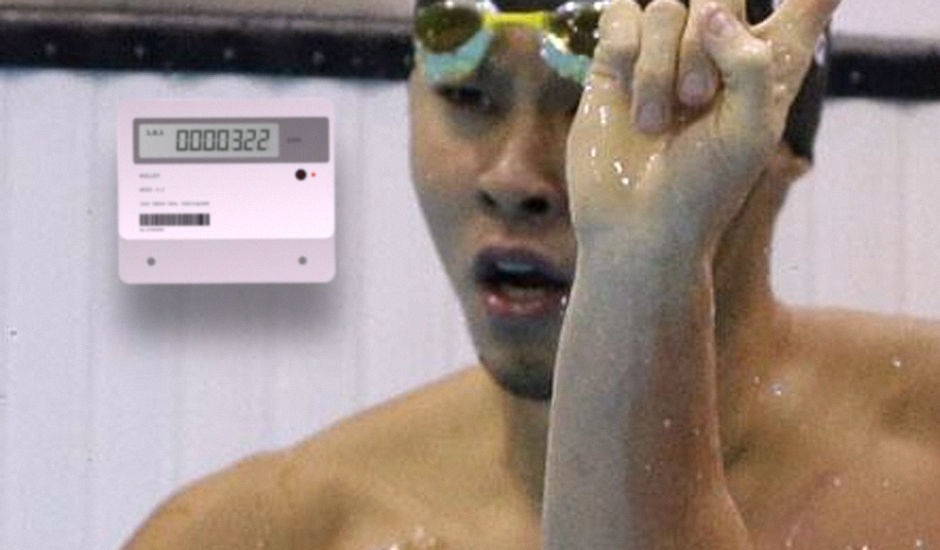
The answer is 322; kWh
